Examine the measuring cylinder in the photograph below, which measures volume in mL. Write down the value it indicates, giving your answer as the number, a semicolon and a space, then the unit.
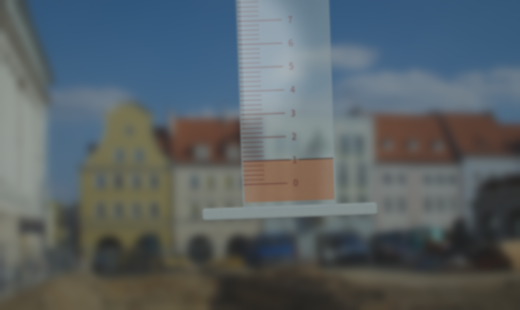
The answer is 1; mL
